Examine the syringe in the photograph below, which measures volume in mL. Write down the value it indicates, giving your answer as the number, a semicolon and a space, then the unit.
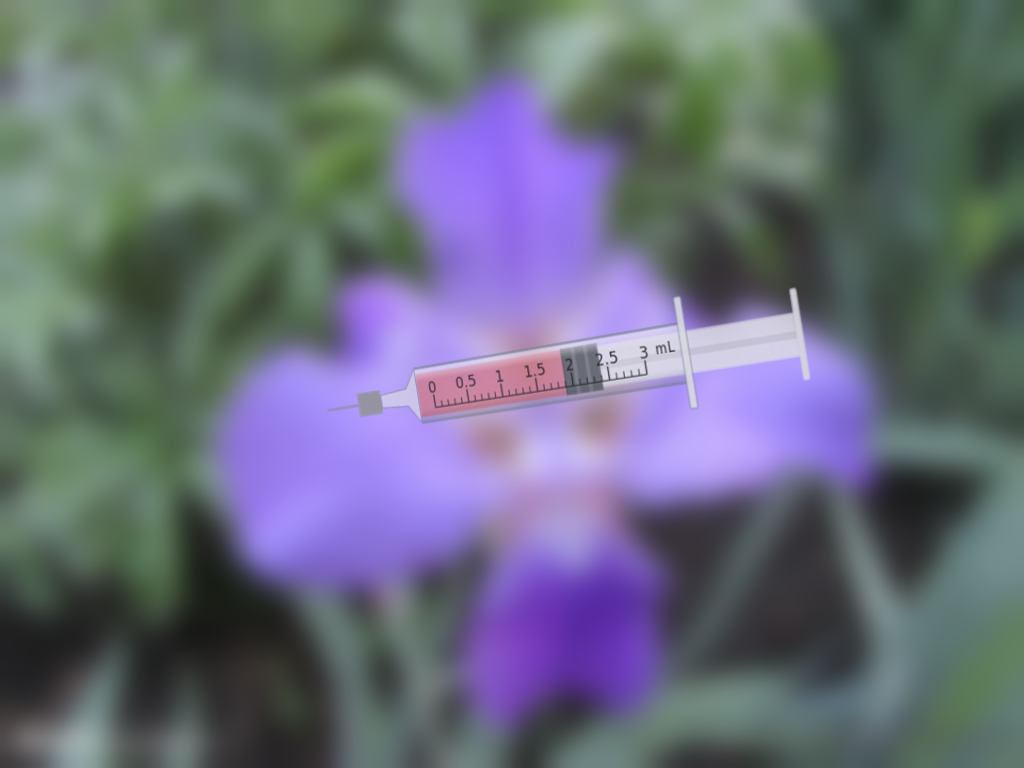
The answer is 1.9; mL
